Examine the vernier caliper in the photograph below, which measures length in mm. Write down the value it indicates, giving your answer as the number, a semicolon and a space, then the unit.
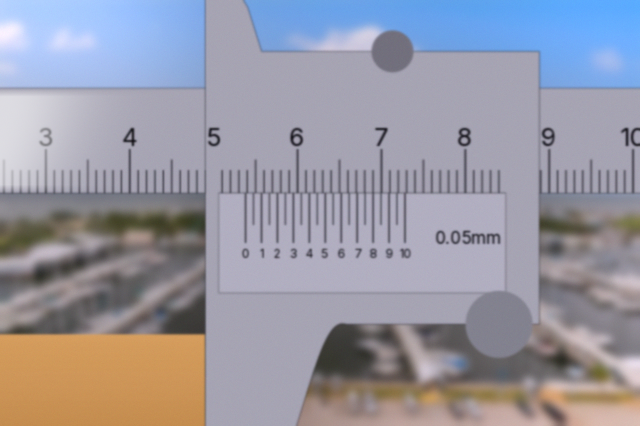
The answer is 53.8; mm
